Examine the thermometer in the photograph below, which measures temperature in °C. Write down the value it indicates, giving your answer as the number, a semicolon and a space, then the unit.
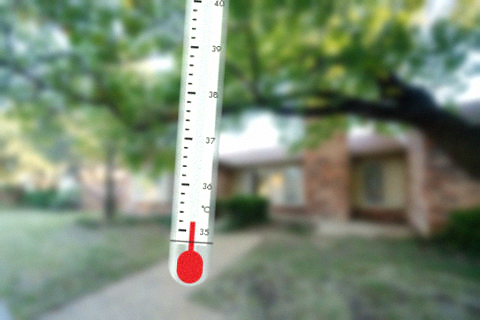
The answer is 35.2; °C
